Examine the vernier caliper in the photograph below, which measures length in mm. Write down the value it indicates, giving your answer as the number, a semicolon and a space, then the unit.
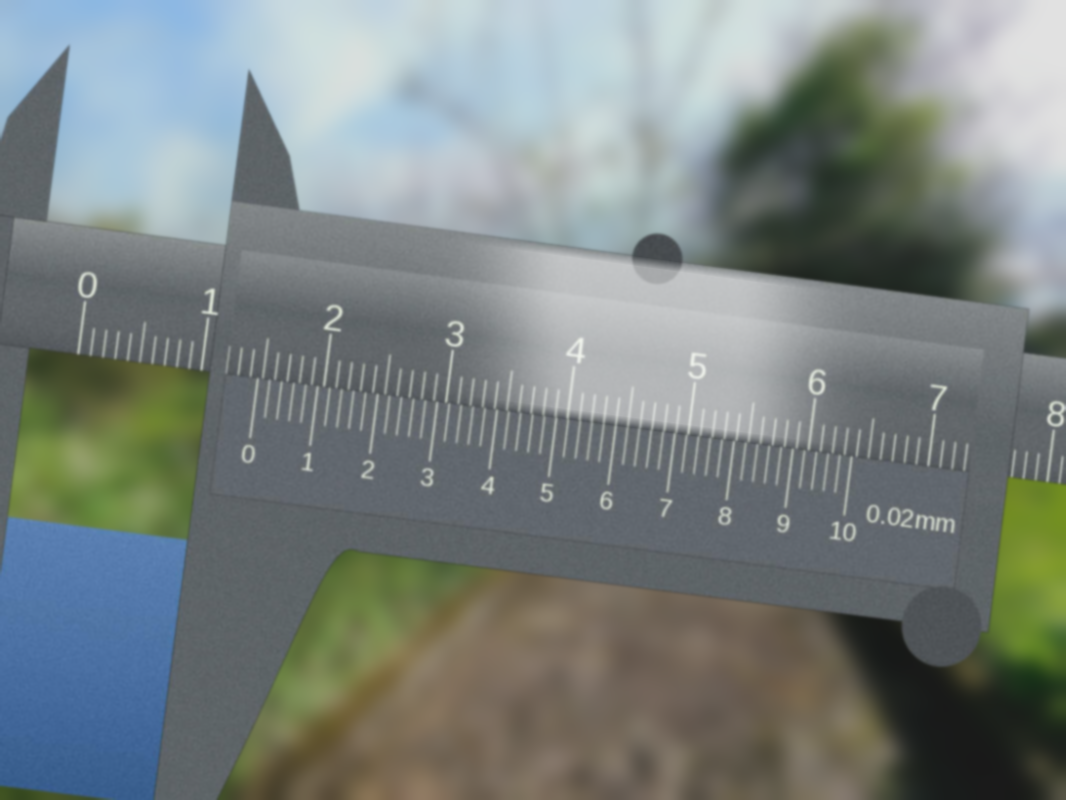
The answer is 14.6; mm
